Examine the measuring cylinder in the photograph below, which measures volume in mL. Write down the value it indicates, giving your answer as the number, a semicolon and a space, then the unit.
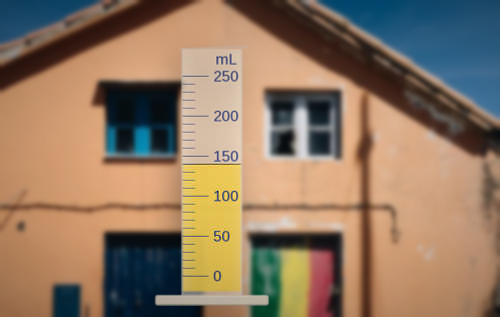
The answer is 140; mL
